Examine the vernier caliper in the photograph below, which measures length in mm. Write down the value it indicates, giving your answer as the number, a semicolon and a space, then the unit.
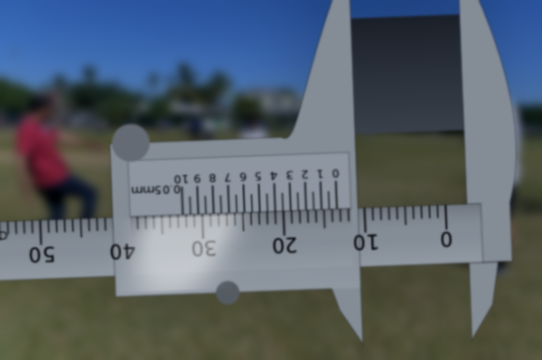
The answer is 13.4; mm
